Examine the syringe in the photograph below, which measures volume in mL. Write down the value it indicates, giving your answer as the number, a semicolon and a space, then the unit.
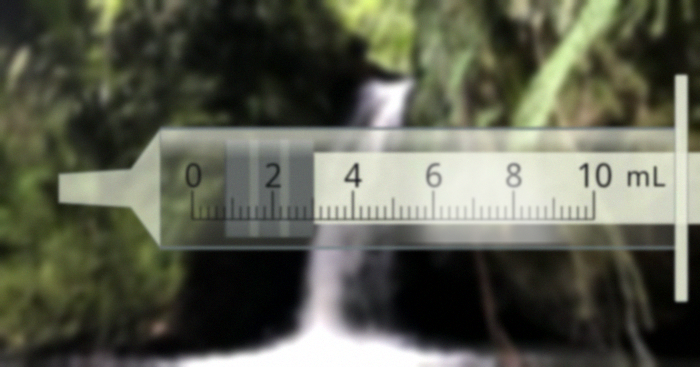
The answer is 0.8; mL
